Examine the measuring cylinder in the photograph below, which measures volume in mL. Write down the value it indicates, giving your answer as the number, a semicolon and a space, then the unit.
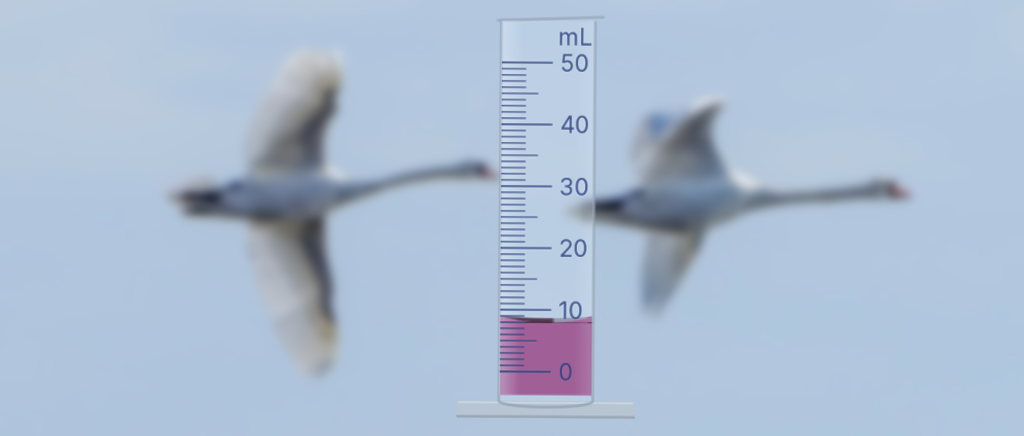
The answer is 8; mL
